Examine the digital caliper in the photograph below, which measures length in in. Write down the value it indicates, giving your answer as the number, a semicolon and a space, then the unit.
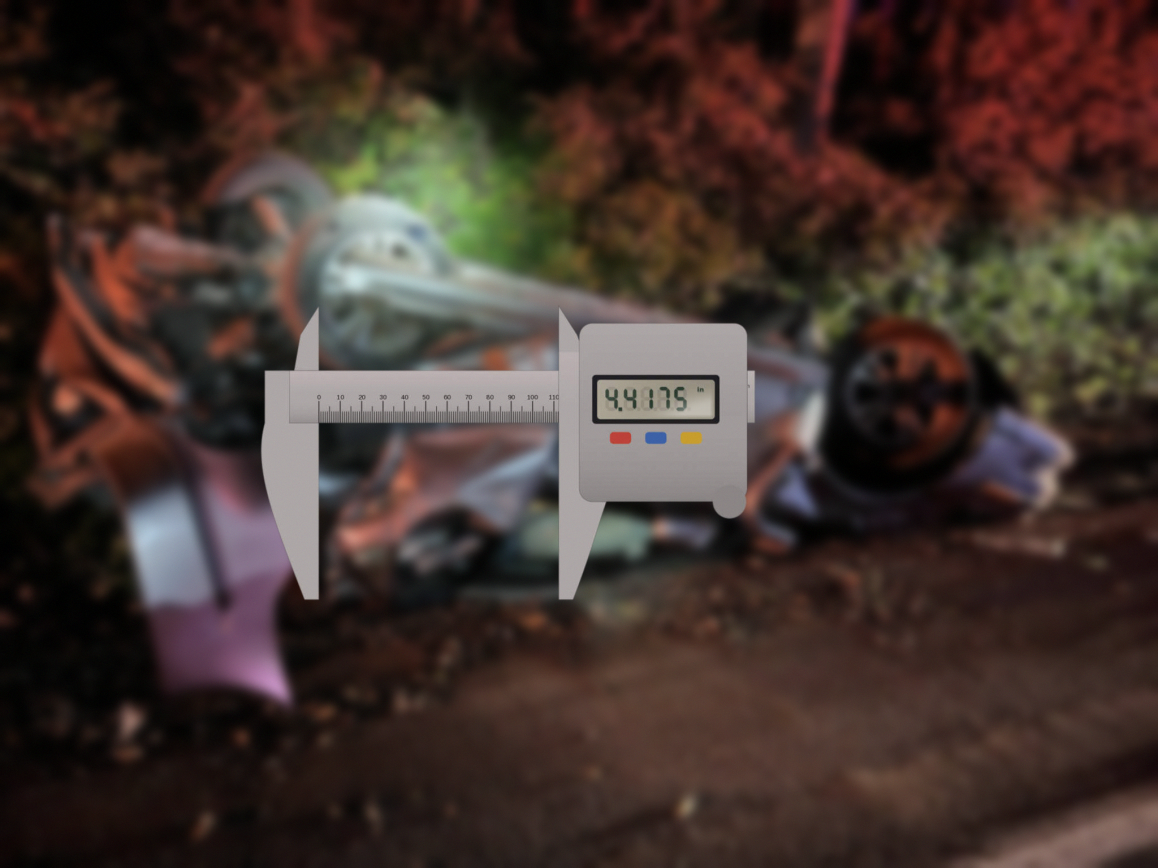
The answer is 4.4175; in
